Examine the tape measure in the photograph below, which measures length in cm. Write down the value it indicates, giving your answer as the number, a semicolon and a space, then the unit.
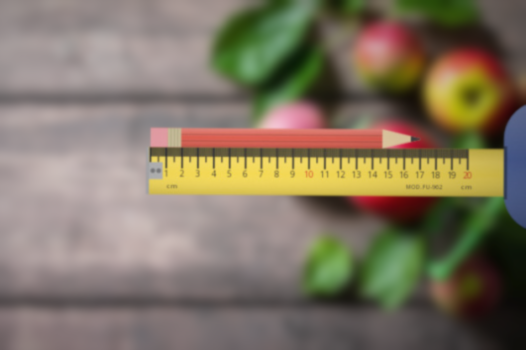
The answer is 17; cm
